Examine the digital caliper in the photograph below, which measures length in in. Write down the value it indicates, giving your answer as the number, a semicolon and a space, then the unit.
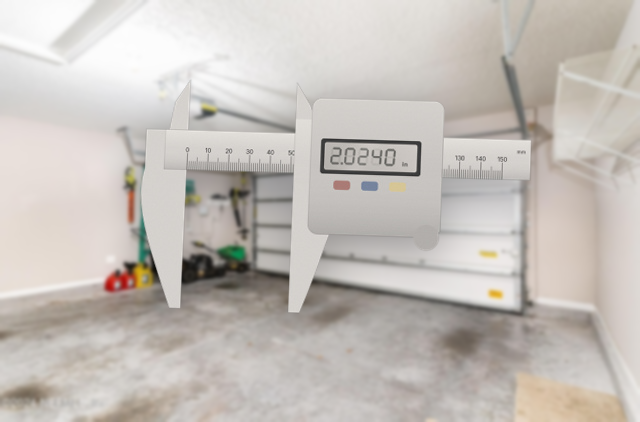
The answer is 2.0240; in
